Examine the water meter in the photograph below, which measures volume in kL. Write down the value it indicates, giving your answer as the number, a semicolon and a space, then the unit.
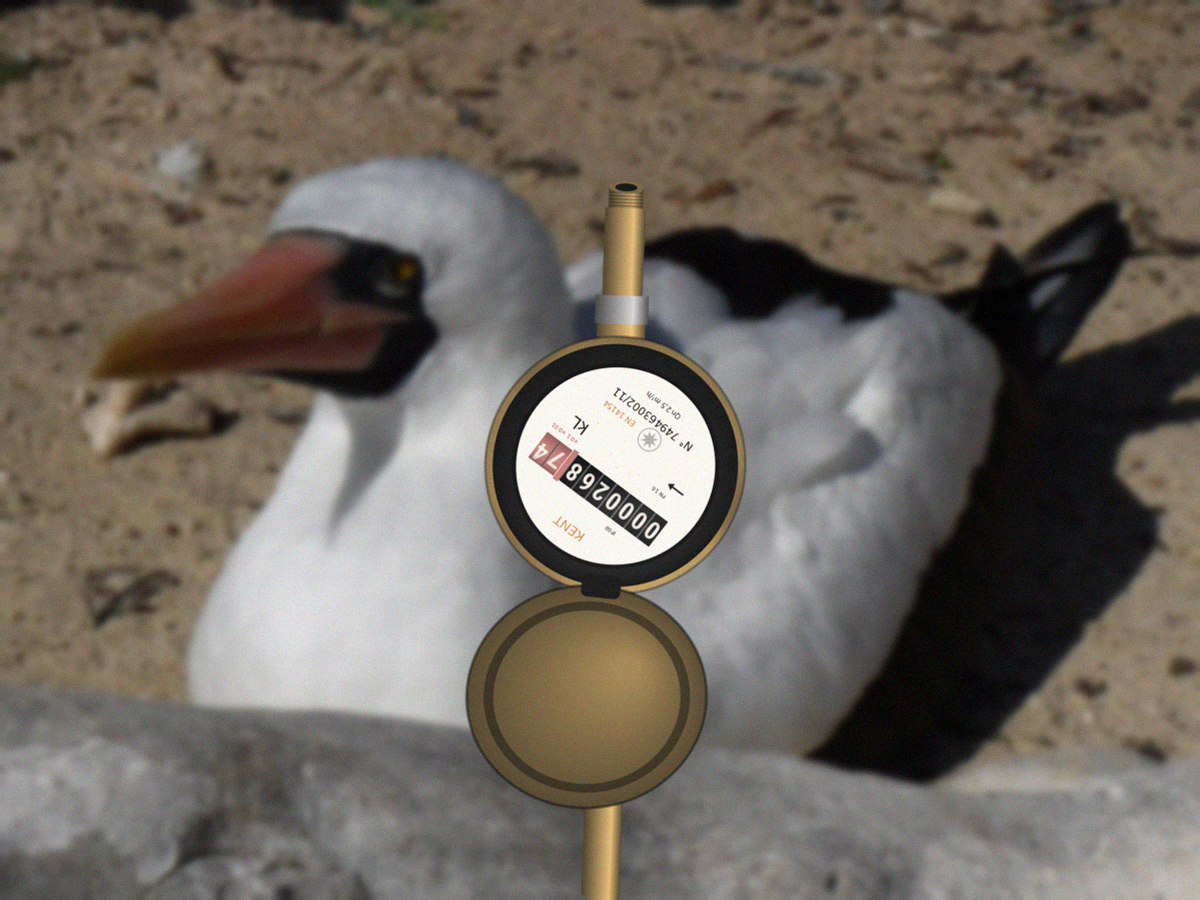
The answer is 268.74; kL
